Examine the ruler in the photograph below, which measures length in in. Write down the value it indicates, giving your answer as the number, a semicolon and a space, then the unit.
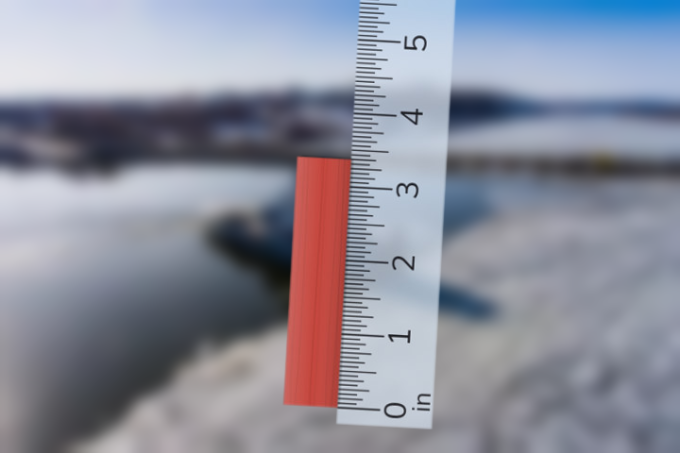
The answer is 3.375; in
